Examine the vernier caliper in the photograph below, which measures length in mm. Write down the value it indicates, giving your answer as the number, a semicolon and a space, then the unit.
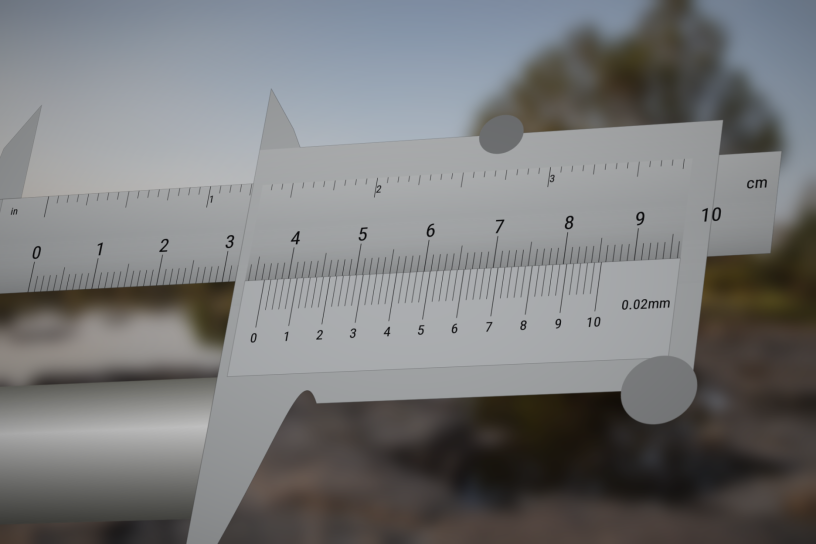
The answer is 36.4; mm
